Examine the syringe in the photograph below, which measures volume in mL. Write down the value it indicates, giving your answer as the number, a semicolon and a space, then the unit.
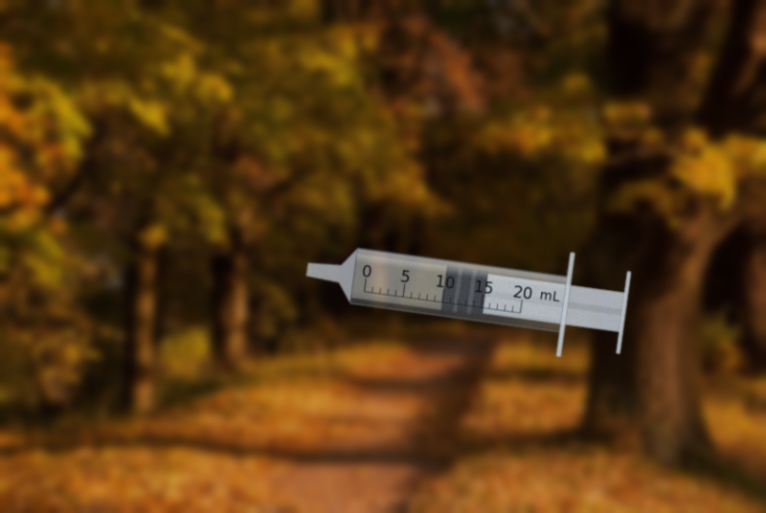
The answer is 10; mL
